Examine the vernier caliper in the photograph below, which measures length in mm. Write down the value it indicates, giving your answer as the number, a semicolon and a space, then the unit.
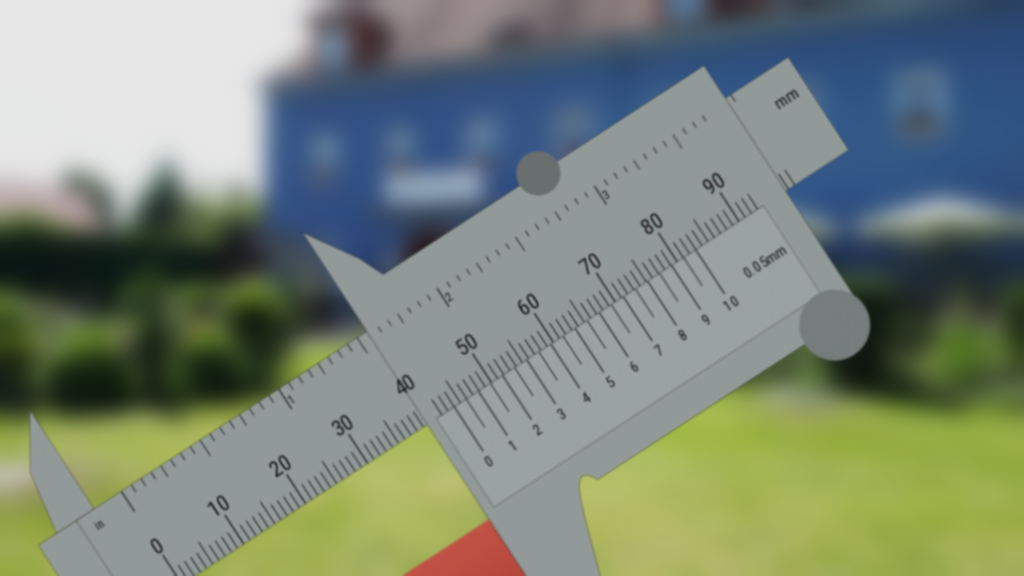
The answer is 44.0; mm
